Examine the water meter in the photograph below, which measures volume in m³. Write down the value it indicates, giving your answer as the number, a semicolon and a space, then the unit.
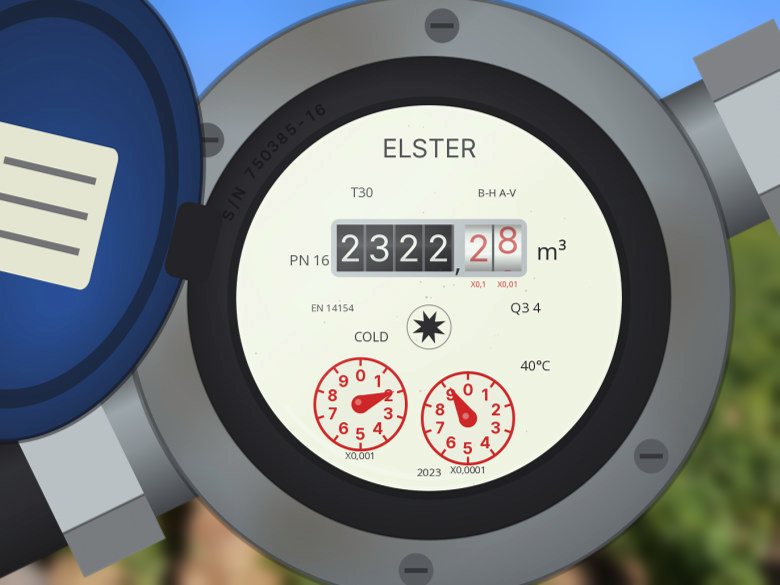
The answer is 2322.2819; m³
